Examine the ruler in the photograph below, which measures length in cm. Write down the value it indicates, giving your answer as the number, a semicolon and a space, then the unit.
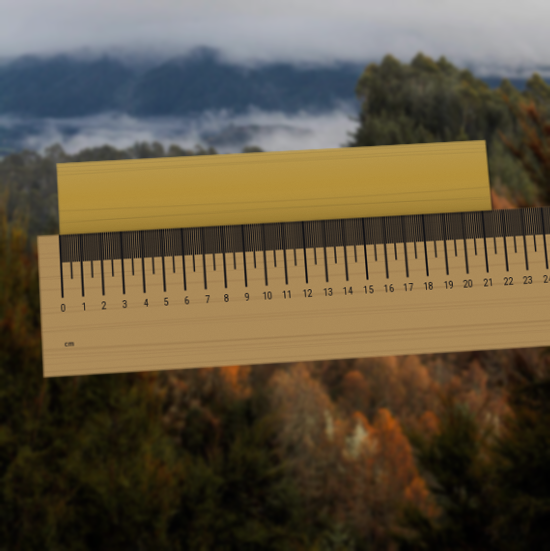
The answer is 21.5; cm
